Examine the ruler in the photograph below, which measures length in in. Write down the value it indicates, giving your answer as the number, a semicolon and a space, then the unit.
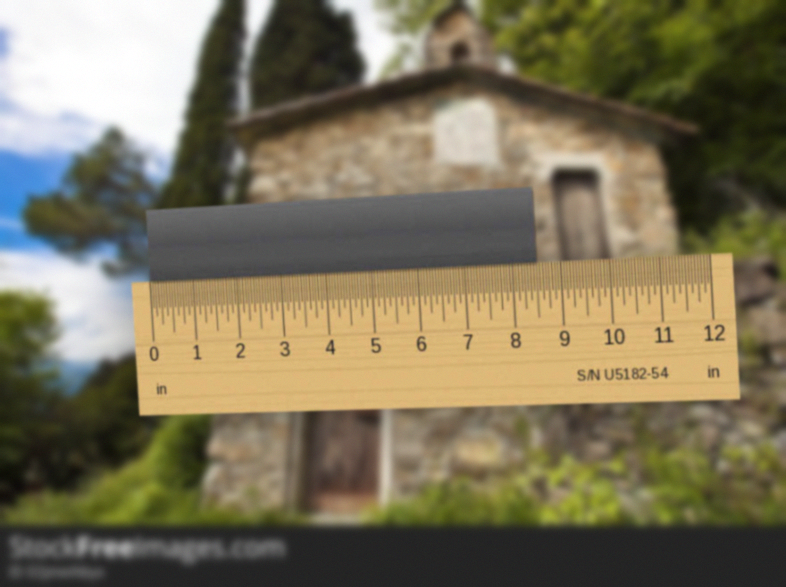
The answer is 8.5; in
